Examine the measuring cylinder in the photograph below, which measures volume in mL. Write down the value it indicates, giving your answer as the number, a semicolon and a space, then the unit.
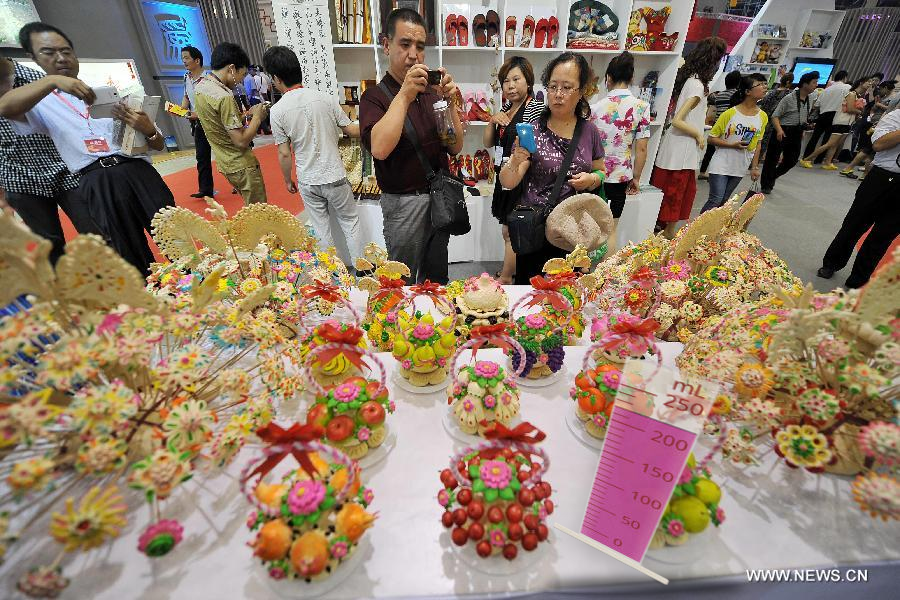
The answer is 220; mL
